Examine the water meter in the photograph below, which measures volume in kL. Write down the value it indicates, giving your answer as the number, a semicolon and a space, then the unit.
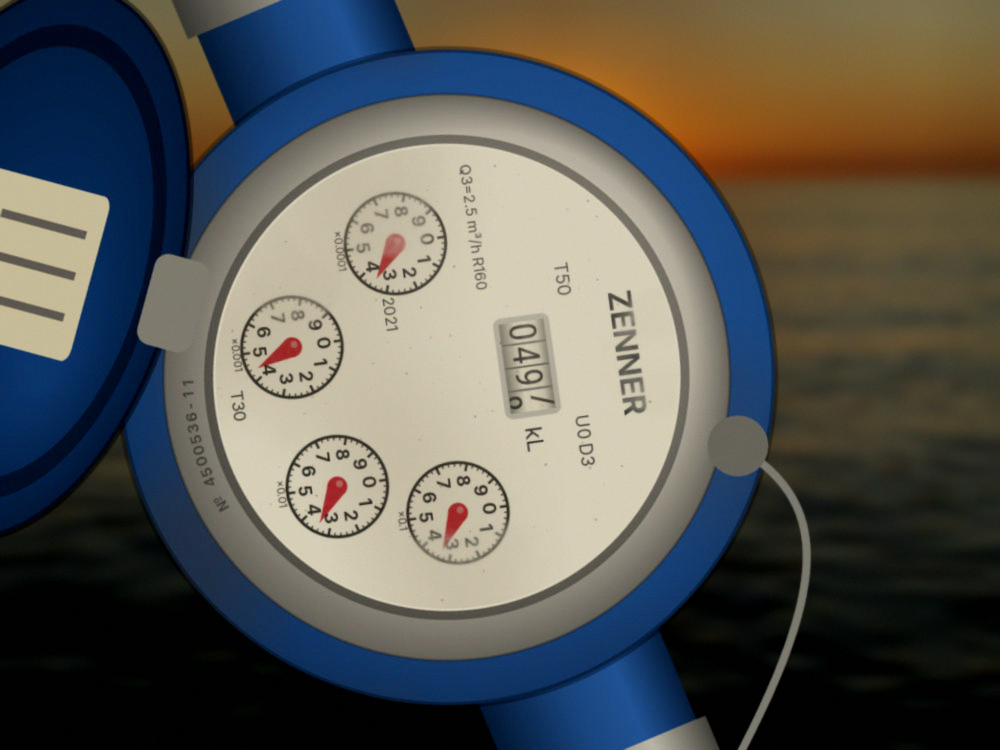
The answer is 497.3343; kL
